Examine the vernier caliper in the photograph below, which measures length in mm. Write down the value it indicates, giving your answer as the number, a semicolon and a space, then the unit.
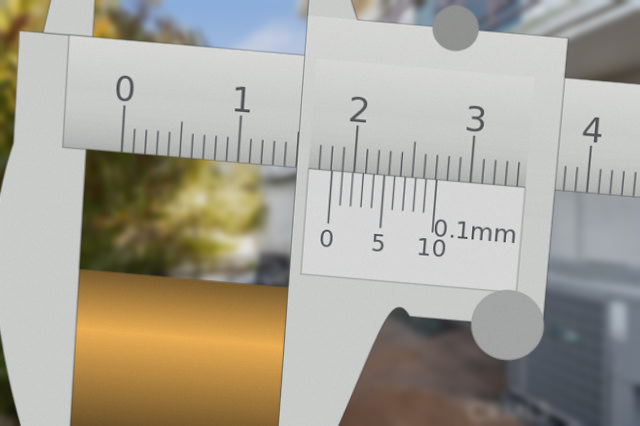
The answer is 18.1; mm
